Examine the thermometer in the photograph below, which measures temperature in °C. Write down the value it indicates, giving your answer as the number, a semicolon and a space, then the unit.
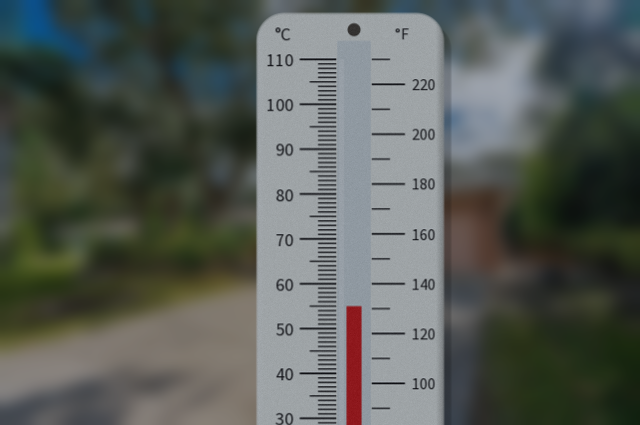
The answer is 55; °C
